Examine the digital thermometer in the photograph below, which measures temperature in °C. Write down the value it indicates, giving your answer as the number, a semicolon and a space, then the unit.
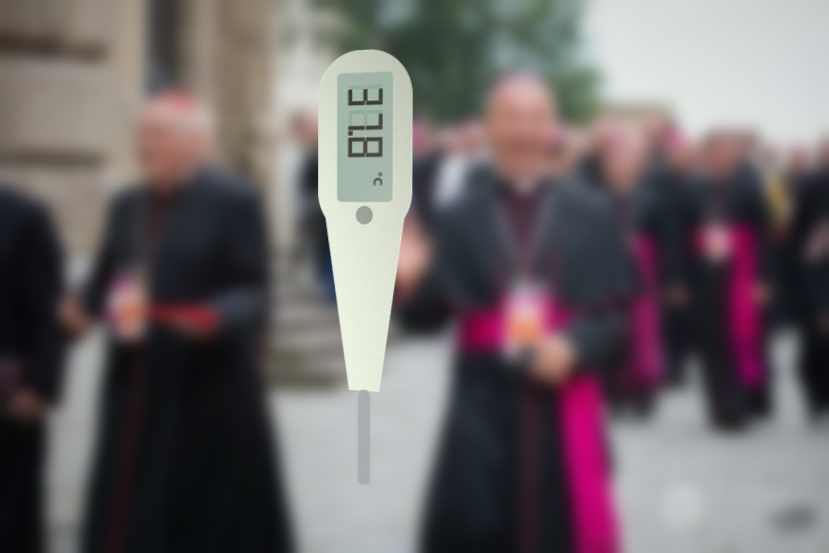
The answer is 37.8; °C
